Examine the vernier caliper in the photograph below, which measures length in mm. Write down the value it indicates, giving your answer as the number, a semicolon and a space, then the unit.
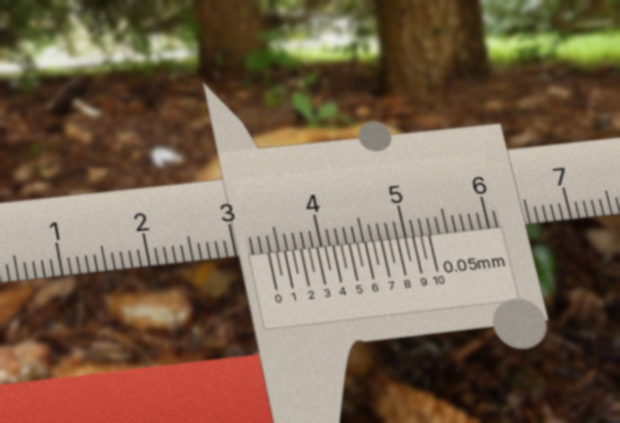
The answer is 33.8; mm
